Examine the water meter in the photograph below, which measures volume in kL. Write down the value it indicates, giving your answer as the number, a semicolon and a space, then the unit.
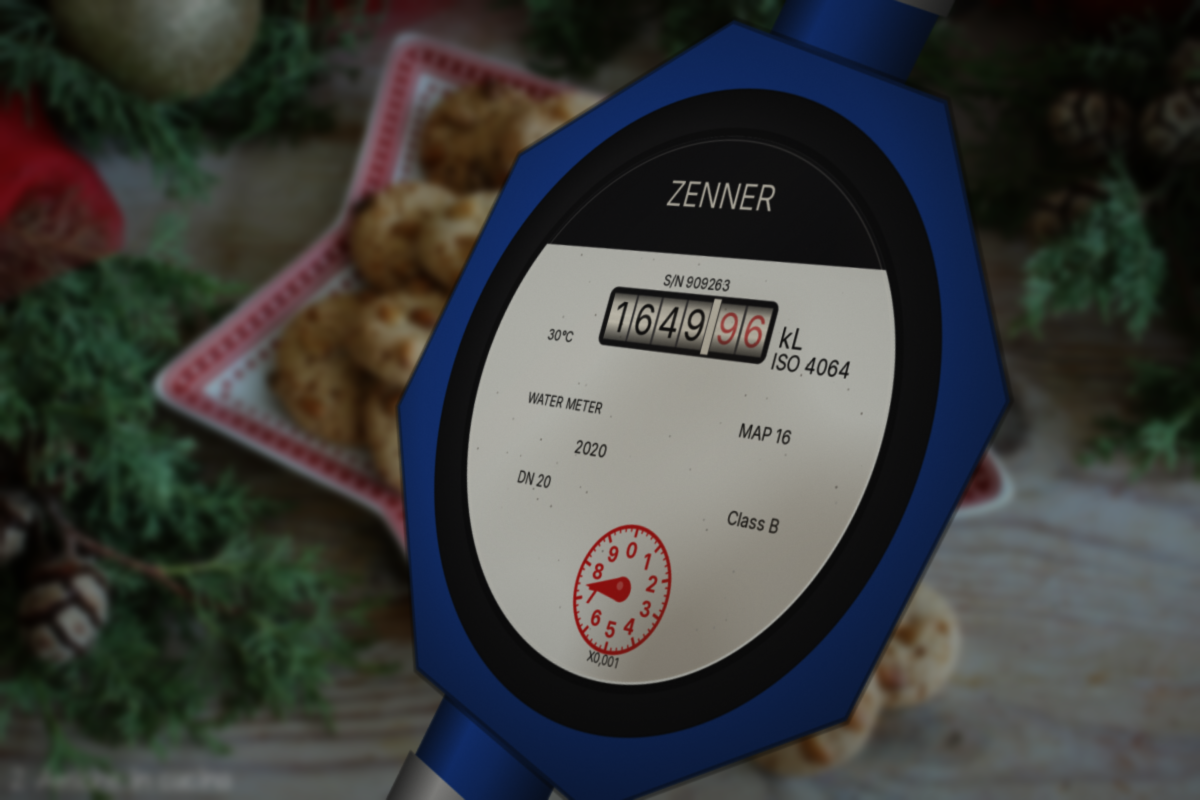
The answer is 1649.967; kL
